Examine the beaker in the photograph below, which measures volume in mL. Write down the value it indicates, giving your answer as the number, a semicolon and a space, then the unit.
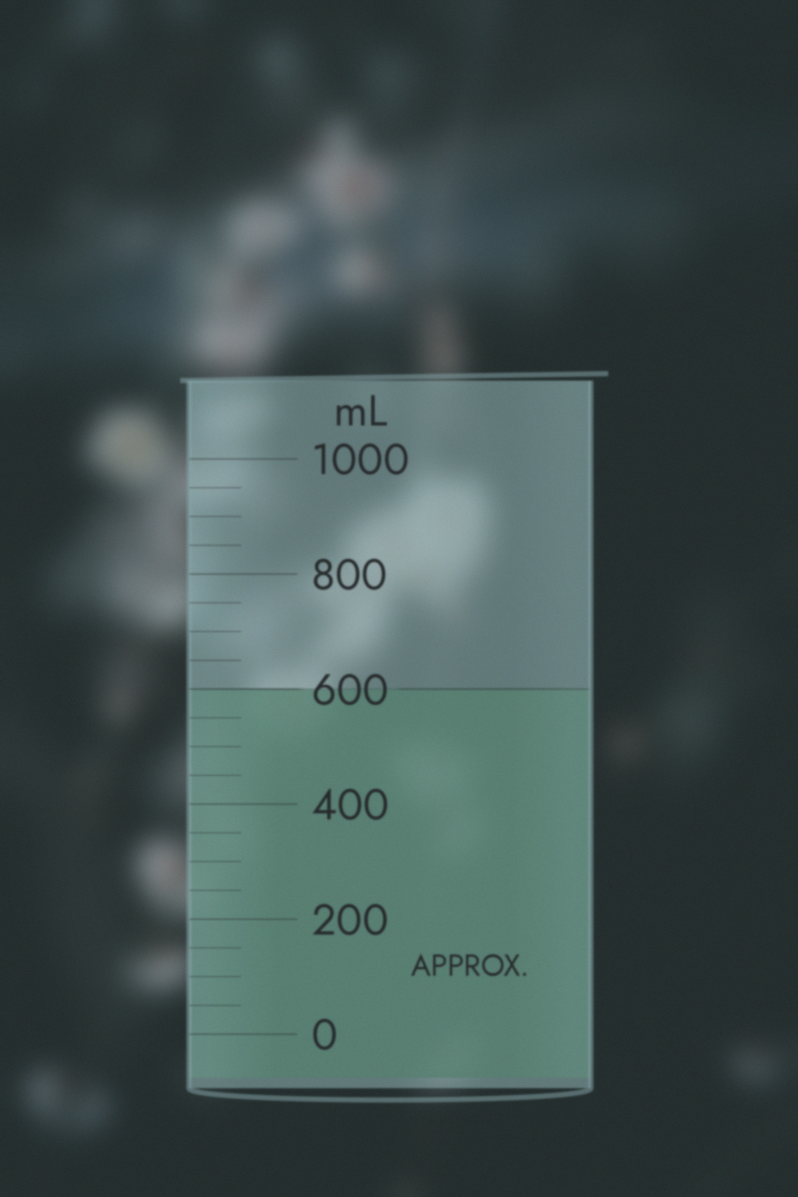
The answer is 600; mL
